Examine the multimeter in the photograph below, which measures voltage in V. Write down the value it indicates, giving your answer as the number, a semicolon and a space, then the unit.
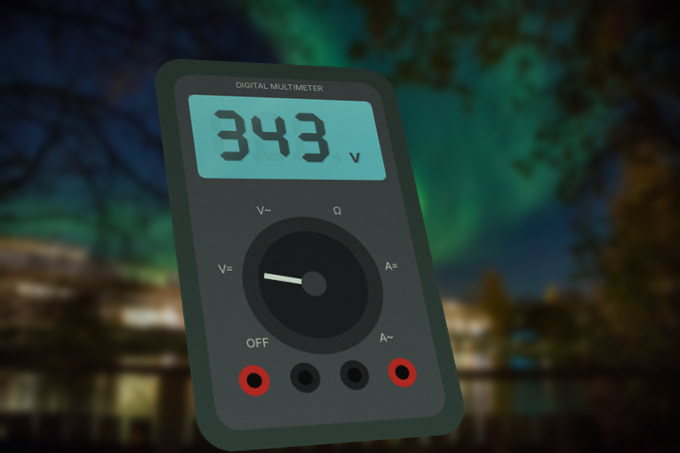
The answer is 343; V
